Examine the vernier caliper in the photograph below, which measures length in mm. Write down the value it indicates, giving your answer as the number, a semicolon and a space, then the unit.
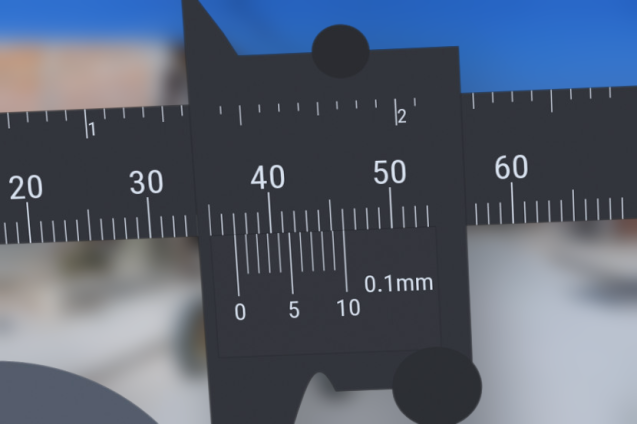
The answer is 37.0; mm
